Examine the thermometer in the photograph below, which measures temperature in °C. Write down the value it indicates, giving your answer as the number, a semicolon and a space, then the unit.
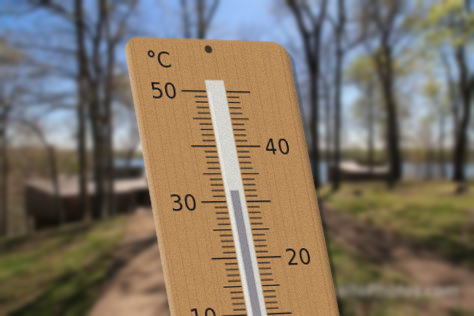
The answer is 32; °C
